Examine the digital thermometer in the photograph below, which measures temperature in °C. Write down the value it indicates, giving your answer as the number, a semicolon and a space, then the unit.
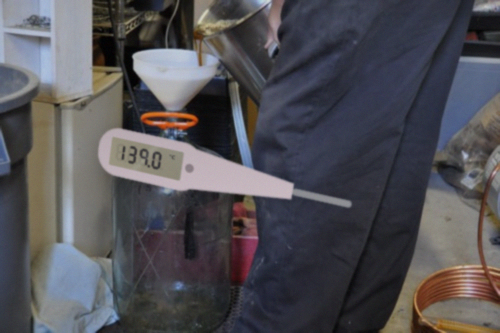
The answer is 139.0; °C
